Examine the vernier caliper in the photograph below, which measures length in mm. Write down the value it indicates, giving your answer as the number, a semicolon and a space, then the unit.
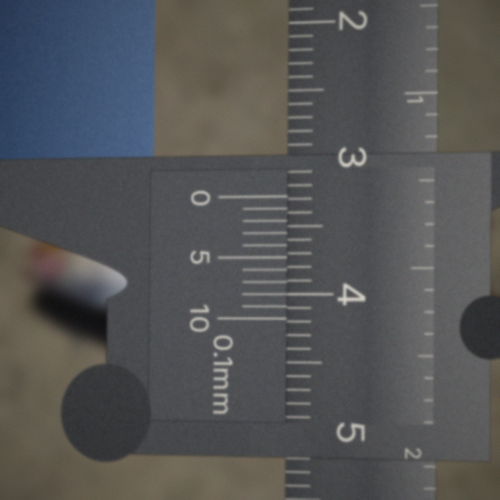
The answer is 32.8; mm
